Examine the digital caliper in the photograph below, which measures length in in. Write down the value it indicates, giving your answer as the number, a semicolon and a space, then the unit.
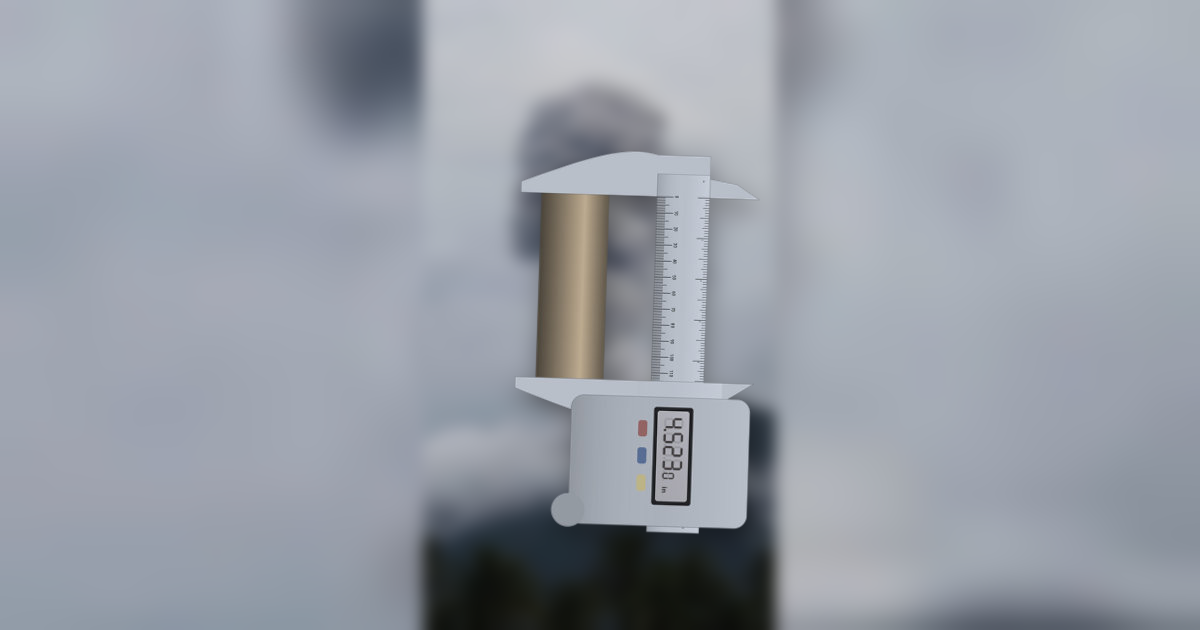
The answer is 4.5230; in
